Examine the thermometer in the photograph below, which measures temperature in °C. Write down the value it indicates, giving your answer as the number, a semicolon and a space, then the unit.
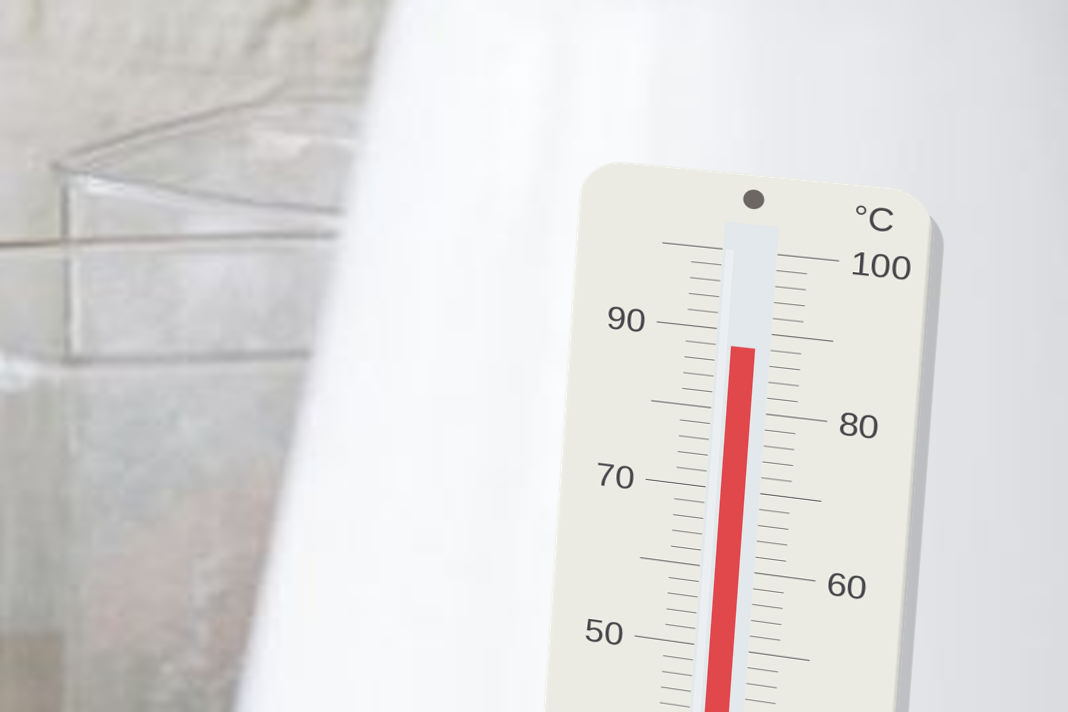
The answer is 88; °C
